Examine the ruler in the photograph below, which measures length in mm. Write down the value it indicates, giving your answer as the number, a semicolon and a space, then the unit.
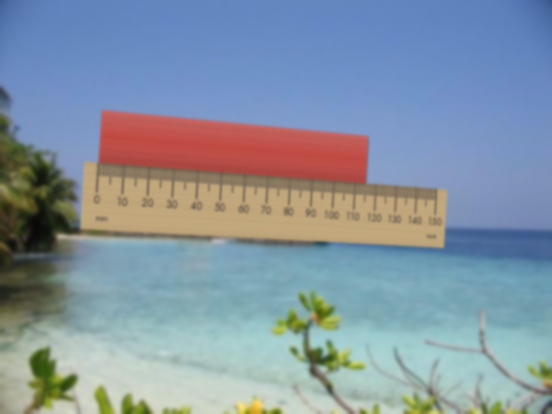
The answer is 115; mm
